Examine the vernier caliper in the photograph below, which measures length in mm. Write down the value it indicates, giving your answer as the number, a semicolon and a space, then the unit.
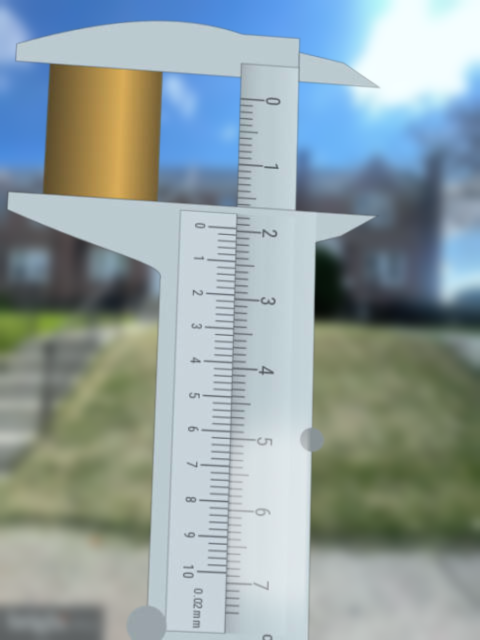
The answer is 19.6; mm
